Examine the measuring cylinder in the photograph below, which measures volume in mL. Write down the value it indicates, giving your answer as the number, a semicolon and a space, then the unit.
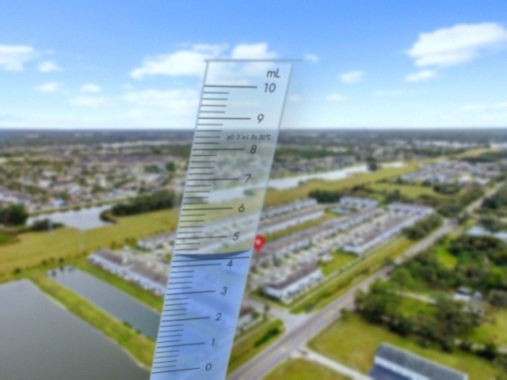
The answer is 4.2; mL
